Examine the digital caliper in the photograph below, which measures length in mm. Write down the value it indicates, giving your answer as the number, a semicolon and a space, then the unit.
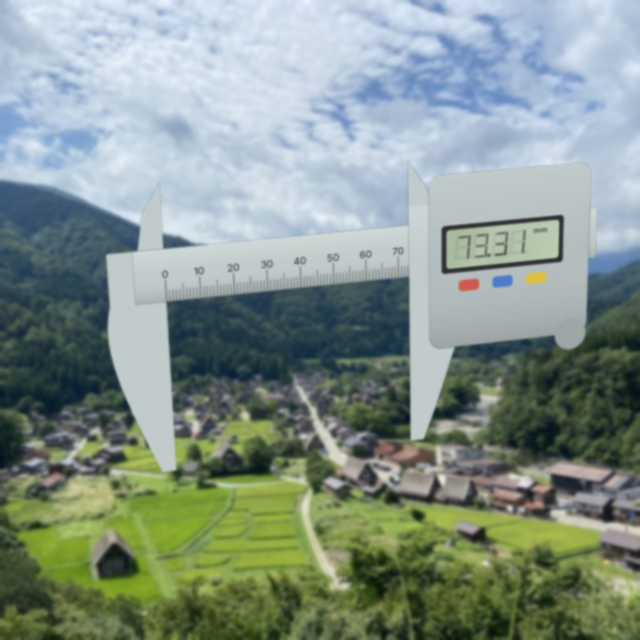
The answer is 73.31; mm
